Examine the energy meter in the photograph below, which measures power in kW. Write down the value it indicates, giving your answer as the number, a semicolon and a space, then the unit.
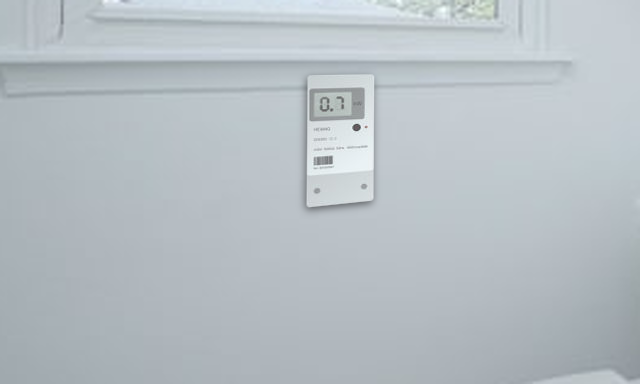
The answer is 0.7; kW
